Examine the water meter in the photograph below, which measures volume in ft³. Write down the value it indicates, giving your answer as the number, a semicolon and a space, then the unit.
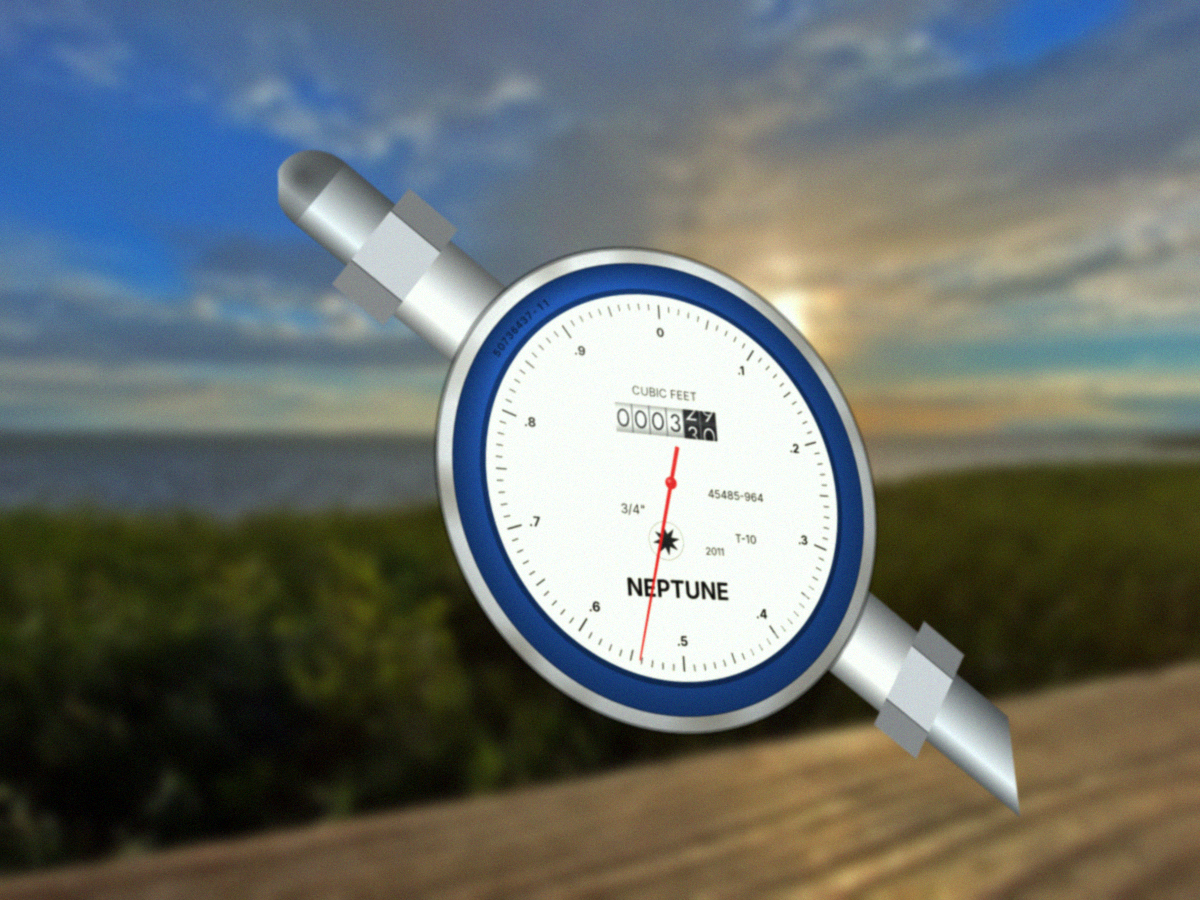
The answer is 329.54; ft³
